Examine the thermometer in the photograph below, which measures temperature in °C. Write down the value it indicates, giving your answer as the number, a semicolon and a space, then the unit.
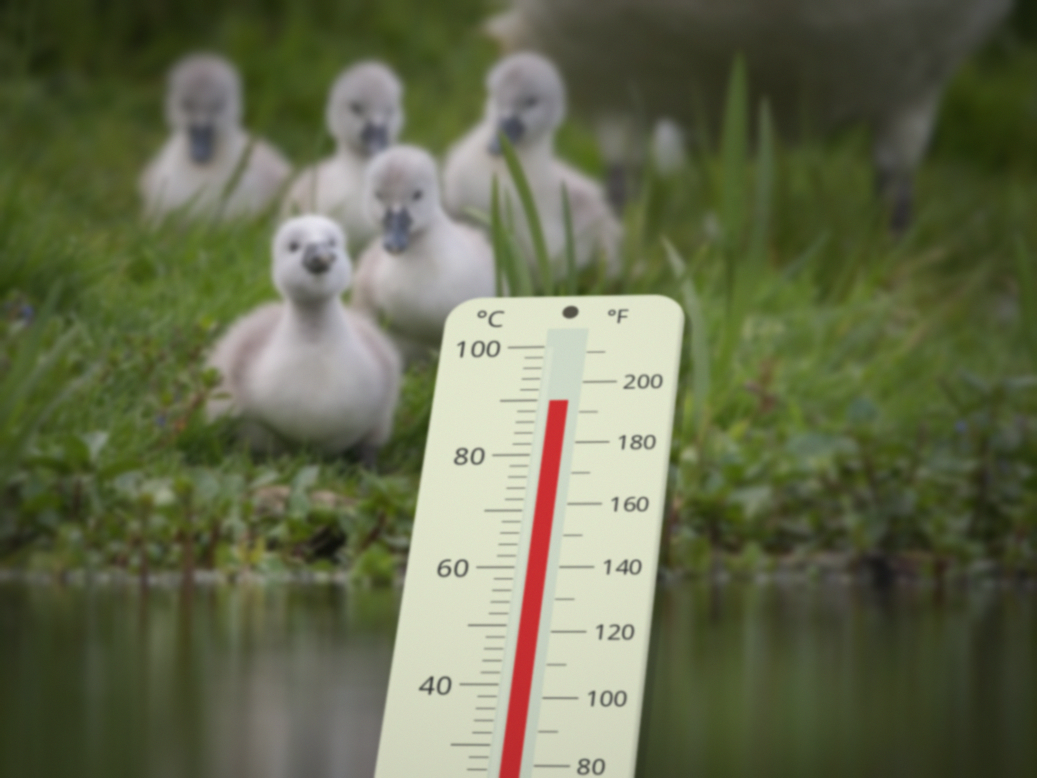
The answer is 90; °C
